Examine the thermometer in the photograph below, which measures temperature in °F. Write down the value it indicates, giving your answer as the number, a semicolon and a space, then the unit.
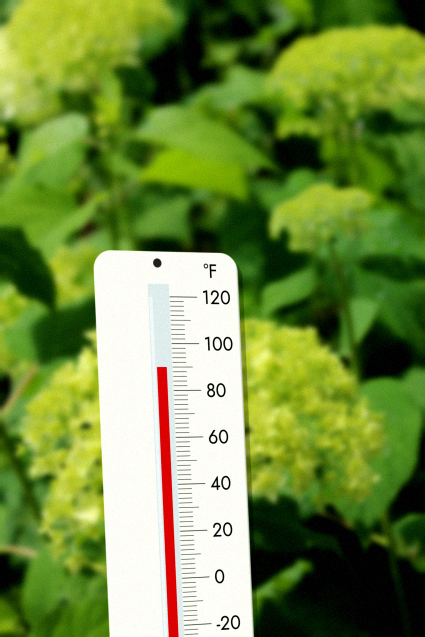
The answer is 90; °F
